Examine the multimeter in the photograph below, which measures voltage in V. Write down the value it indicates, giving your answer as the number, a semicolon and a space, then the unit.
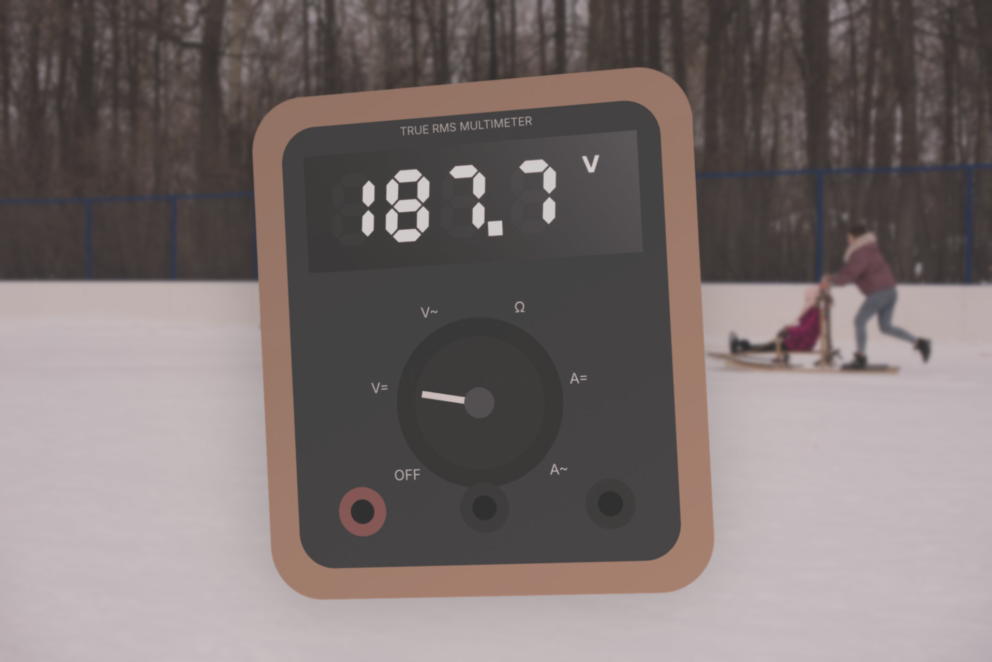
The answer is 187.7; V
